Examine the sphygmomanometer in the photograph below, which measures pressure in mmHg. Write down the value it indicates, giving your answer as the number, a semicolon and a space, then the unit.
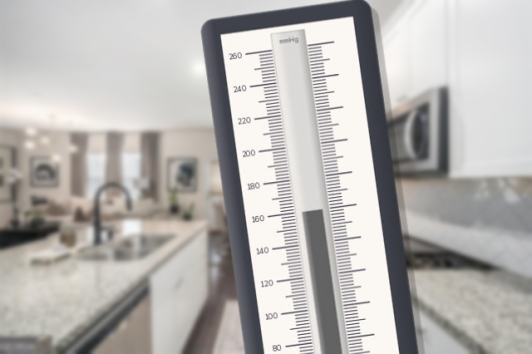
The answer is 160; mmHg
